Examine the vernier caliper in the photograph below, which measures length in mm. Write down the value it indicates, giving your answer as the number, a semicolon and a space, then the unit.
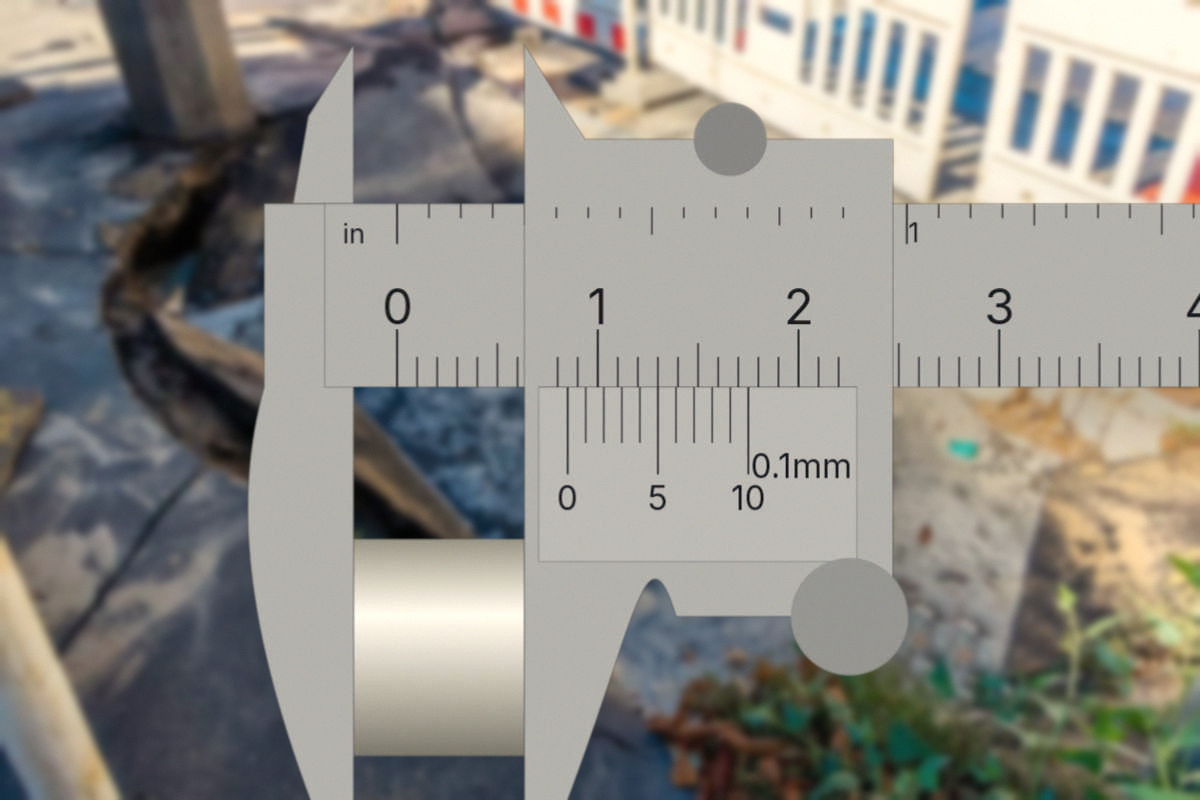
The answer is 8.5; mm
